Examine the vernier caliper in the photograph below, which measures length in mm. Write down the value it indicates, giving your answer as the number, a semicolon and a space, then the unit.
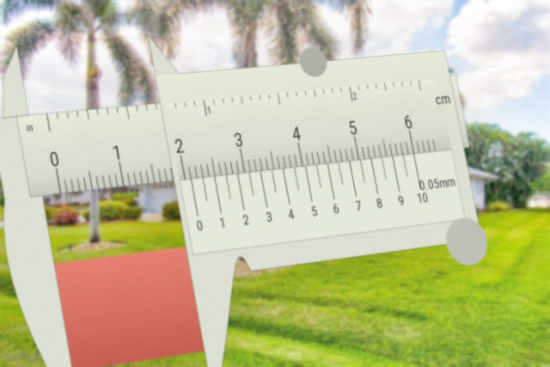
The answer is 21.0; mm
